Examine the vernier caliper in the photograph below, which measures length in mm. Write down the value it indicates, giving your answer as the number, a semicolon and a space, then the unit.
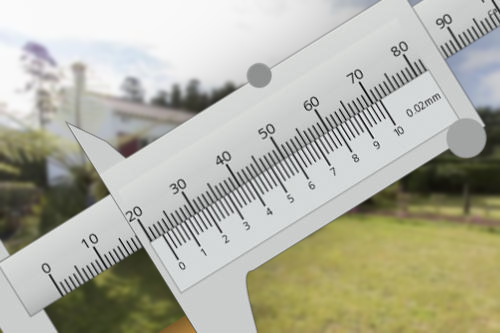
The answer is 22.5; mm
